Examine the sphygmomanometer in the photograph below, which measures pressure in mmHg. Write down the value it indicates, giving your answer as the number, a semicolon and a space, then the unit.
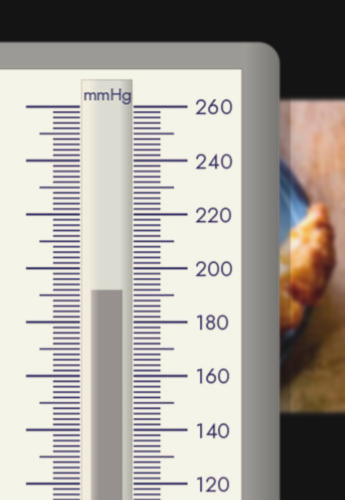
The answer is 192; mmHg
